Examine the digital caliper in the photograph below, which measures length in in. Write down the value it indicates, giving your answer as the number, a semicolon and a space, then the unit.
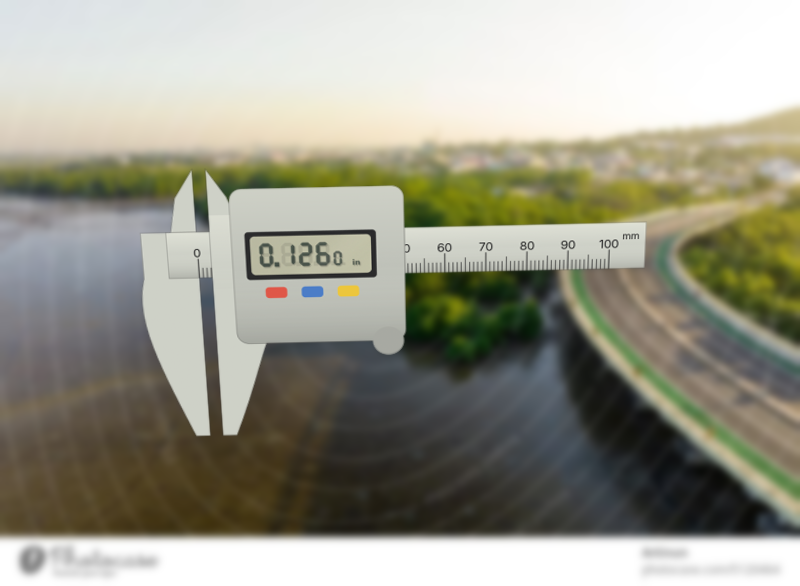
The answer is 0.1260; in
